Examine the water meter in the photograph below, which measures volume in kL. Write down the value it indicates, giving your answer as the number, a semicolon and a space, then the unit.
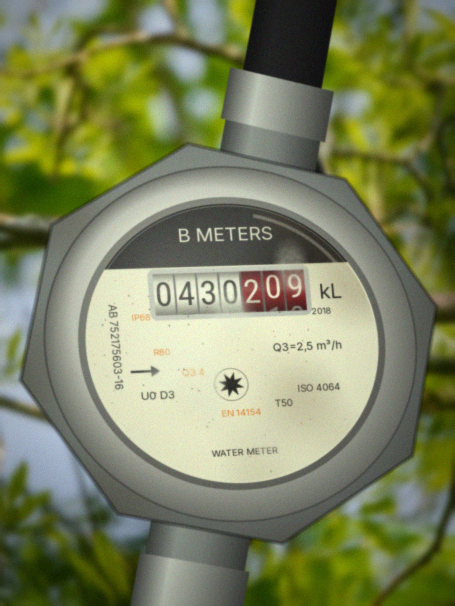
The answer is 430.209; kL
